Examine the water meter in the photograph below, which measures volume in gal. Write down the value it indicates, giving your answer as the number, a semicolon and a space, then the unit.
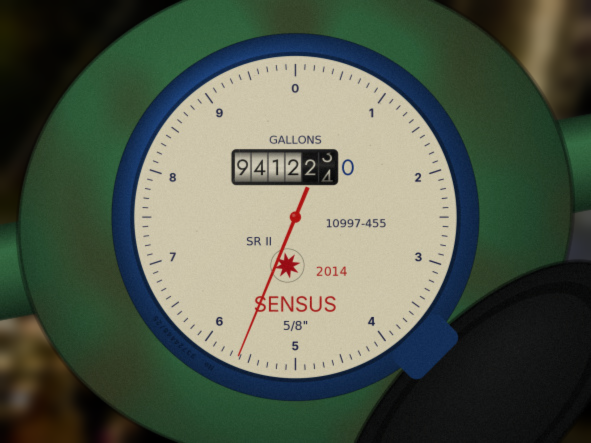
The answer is 9412235.6; gal
